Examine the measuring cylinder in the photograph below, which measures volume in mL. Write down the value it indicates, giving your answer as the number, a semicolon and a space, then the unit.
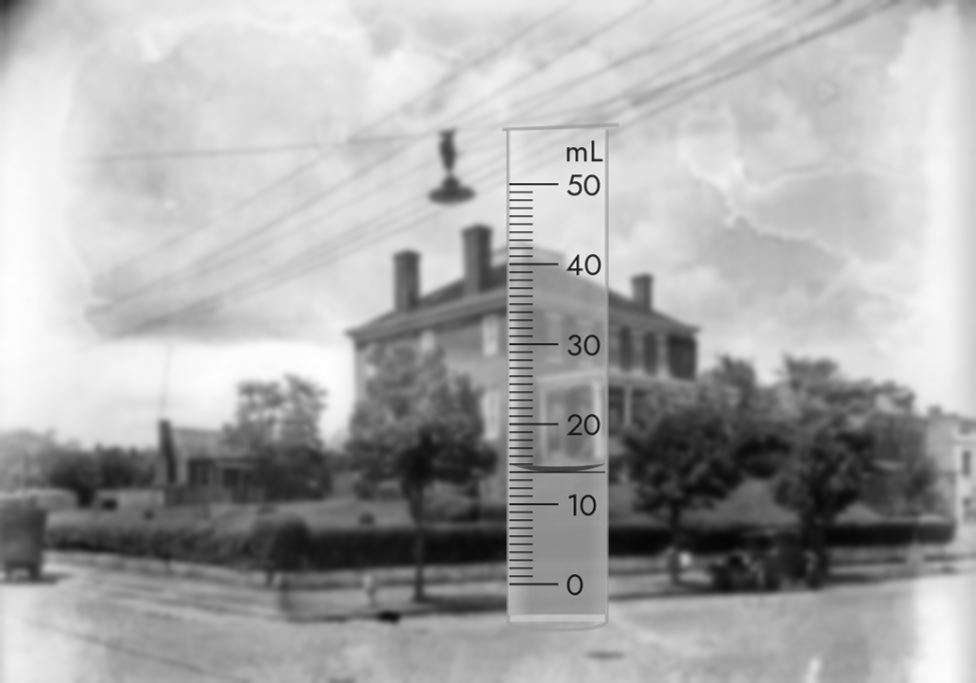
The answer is 14; mL
